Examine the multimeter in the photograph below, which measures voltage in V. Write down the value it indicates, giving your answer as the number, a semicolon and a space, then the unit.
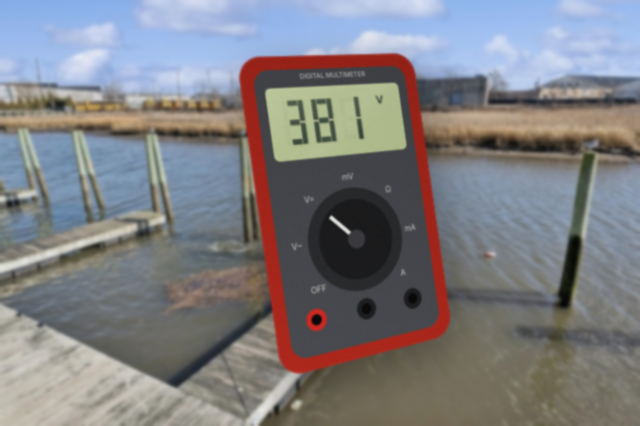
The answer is 381; V
